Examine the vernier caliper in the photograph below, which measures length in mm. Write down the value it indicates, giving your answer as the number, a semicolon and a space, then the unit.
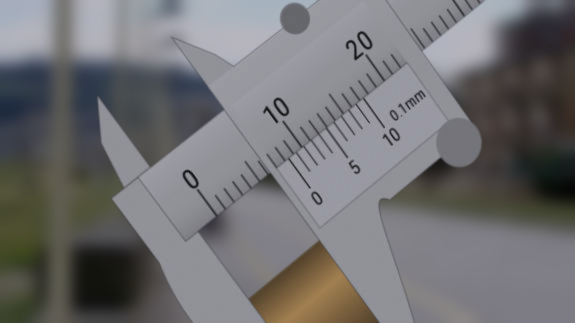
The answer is 8.4; mm
